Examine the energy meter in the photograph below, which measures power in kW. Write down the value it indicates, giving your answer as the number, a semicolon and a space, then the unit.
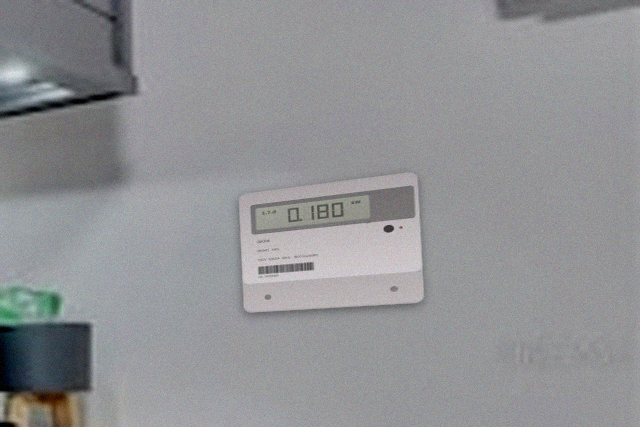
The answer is 0.180; kW
